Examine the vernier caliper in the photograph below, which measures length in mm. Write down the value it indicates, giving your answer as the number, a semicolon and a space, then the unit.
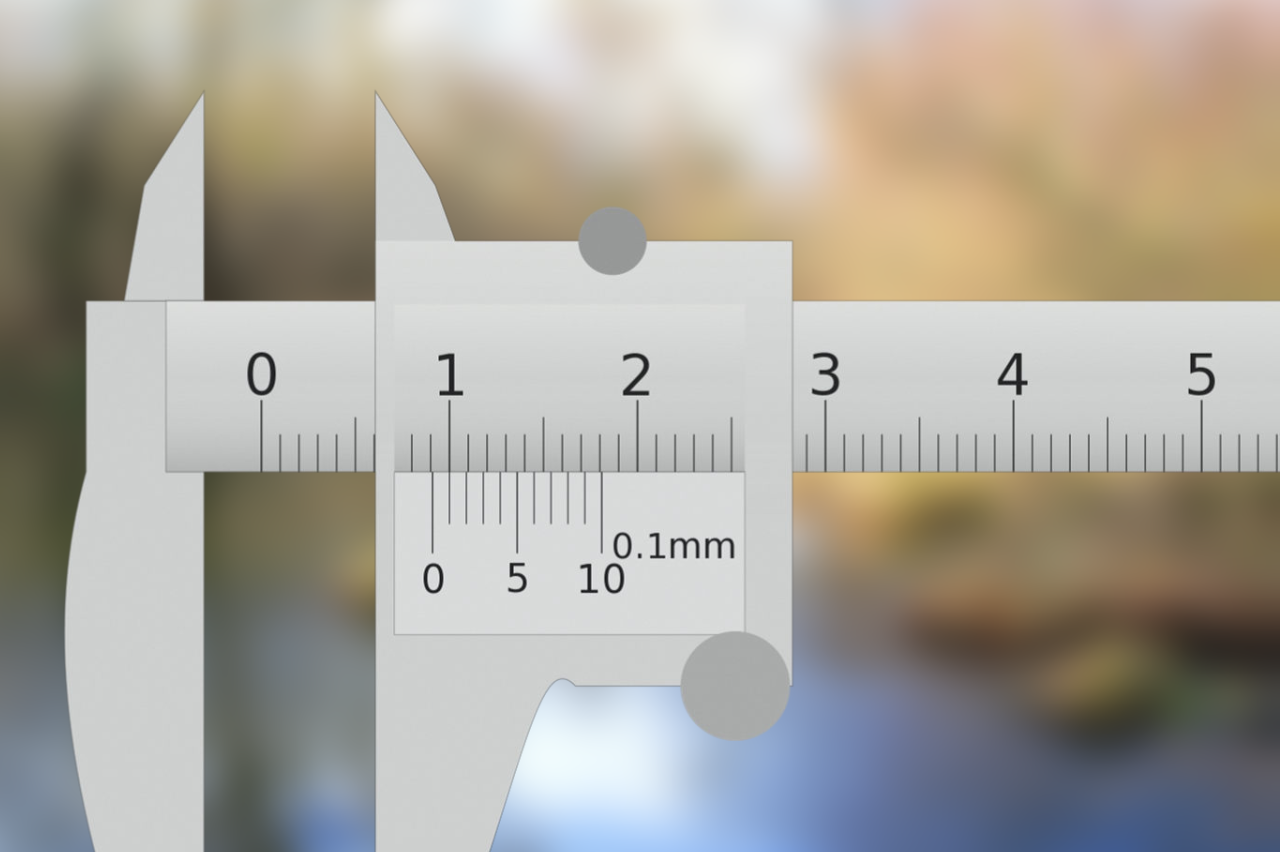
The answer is 9.1; mm
